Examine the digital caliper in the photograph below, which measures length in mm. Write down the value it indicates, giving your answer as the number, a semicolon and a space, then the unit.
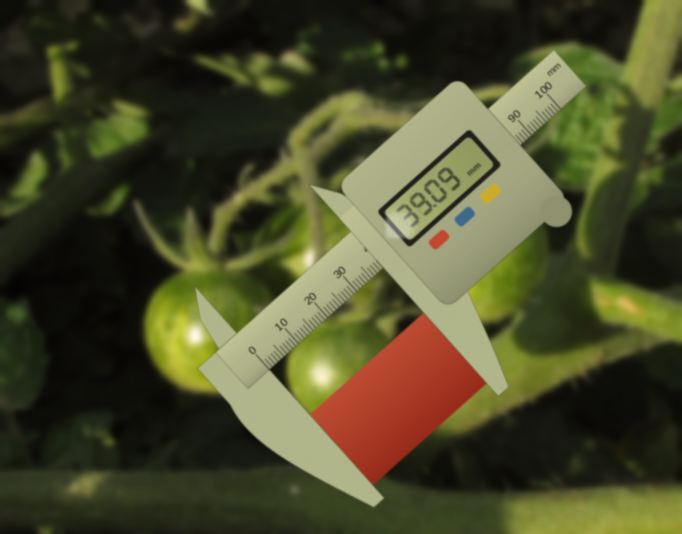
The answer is 39.09; mm
